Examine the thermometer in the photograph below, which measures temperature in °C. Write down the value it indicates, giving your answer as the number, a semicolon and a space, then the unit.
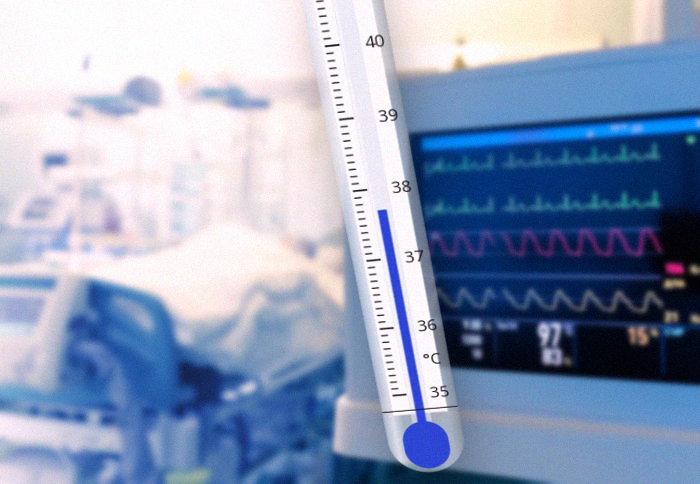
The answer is 37.7; °C
